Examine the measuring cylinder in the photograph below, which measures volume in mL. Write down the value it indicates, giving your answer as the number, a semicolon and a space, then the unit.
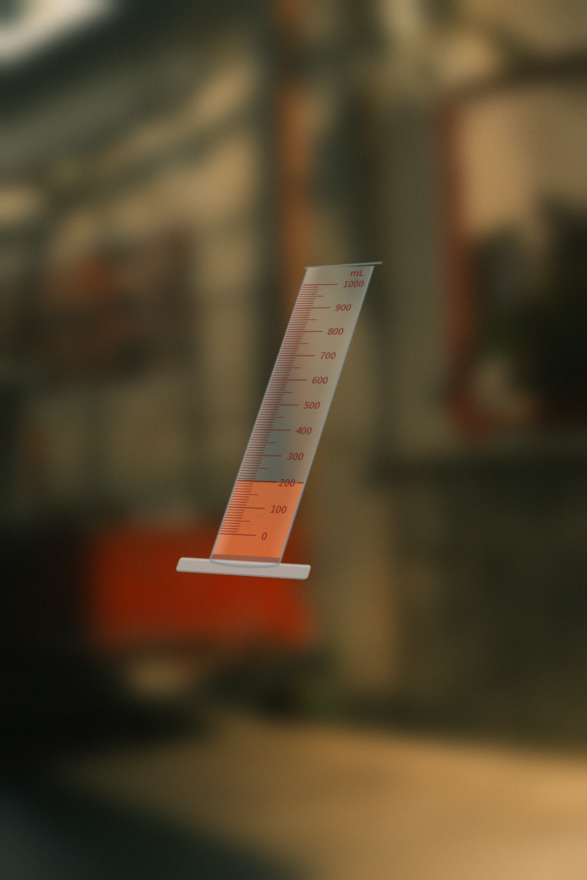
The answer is 200; mL
